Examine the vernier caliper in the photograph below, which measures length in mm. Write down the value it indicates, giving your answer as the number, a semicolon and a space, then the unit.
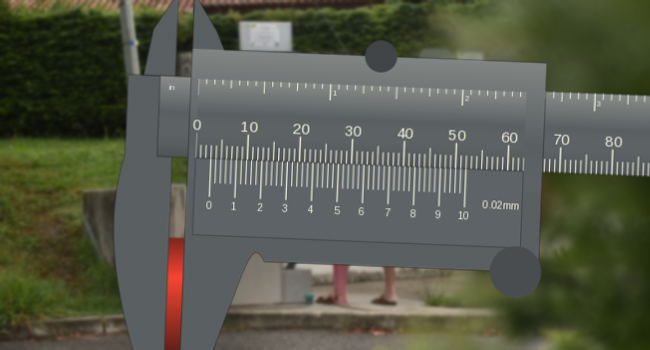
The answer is 3.0; mm
